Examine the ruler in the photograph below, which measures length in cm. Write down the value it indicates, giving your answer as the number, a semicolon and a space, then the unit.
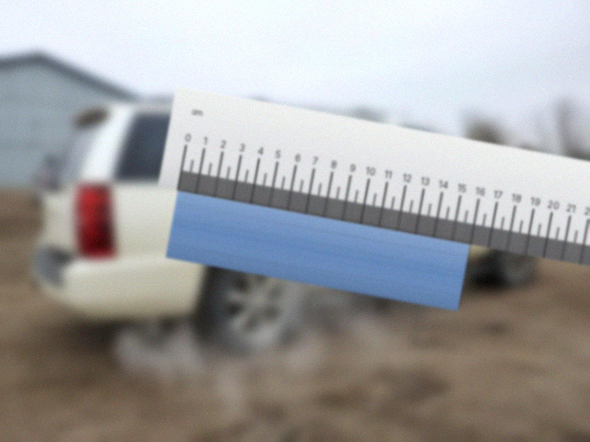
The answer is 16; cm
